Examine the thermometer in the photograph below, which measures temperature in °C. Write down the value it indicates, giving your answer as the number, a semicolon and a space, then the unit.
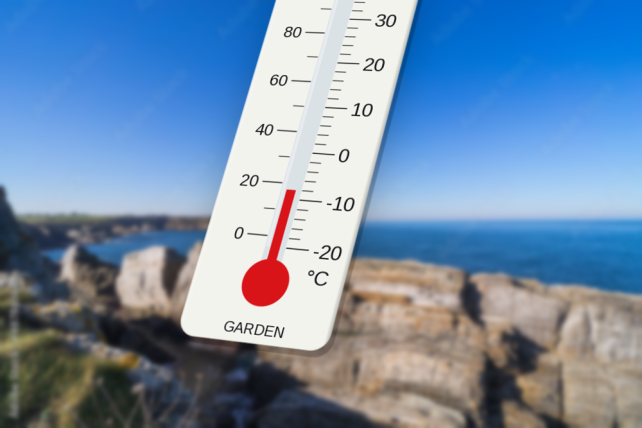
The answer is -8; °C
